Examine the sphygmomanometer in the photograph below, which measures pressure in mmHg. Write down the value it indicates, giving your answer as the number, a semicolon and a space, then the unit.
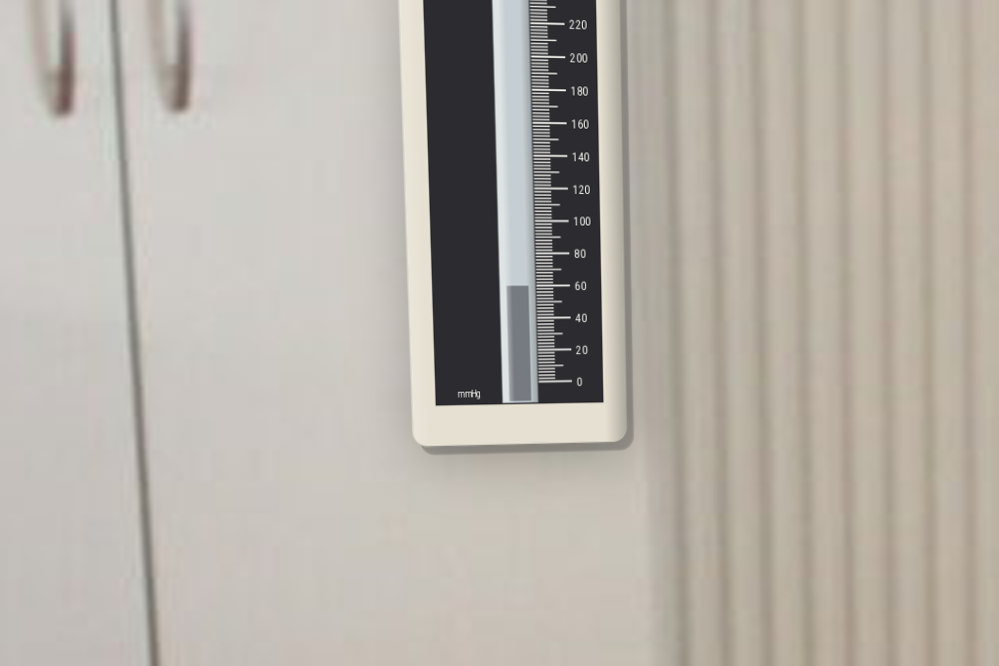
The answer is 60; mmHg
